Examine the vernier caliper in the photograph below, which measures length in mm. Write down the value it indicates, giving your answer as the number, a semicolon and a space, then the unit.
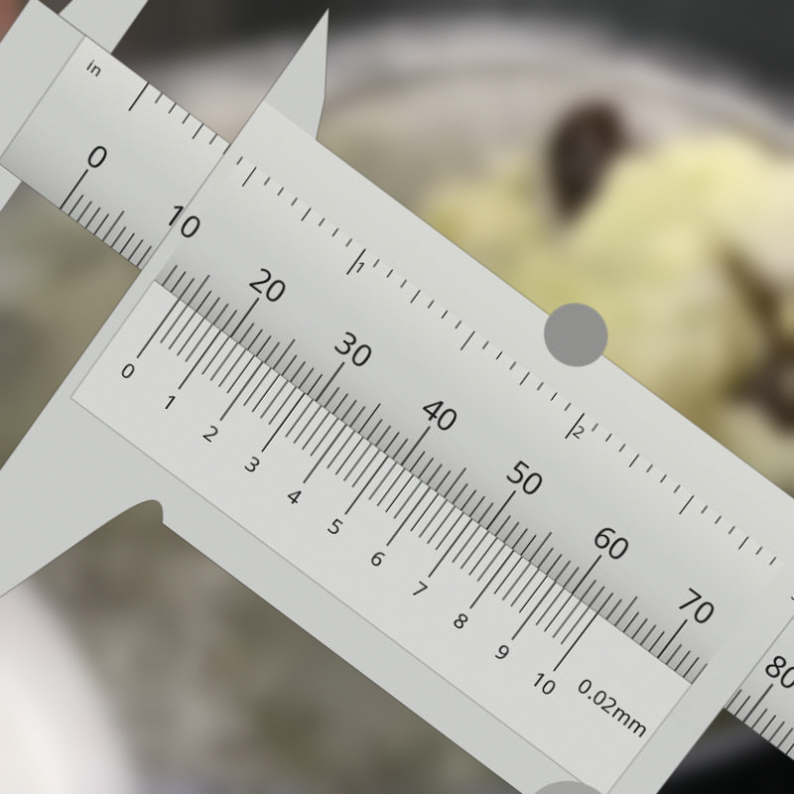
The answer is 14.0; mm
